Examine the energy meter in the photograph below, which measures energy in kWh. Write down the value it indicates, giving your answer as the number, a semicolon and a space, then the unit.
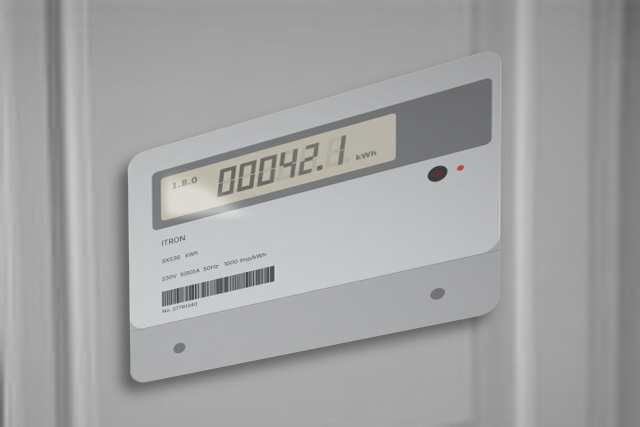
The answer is 42.1; kWh
